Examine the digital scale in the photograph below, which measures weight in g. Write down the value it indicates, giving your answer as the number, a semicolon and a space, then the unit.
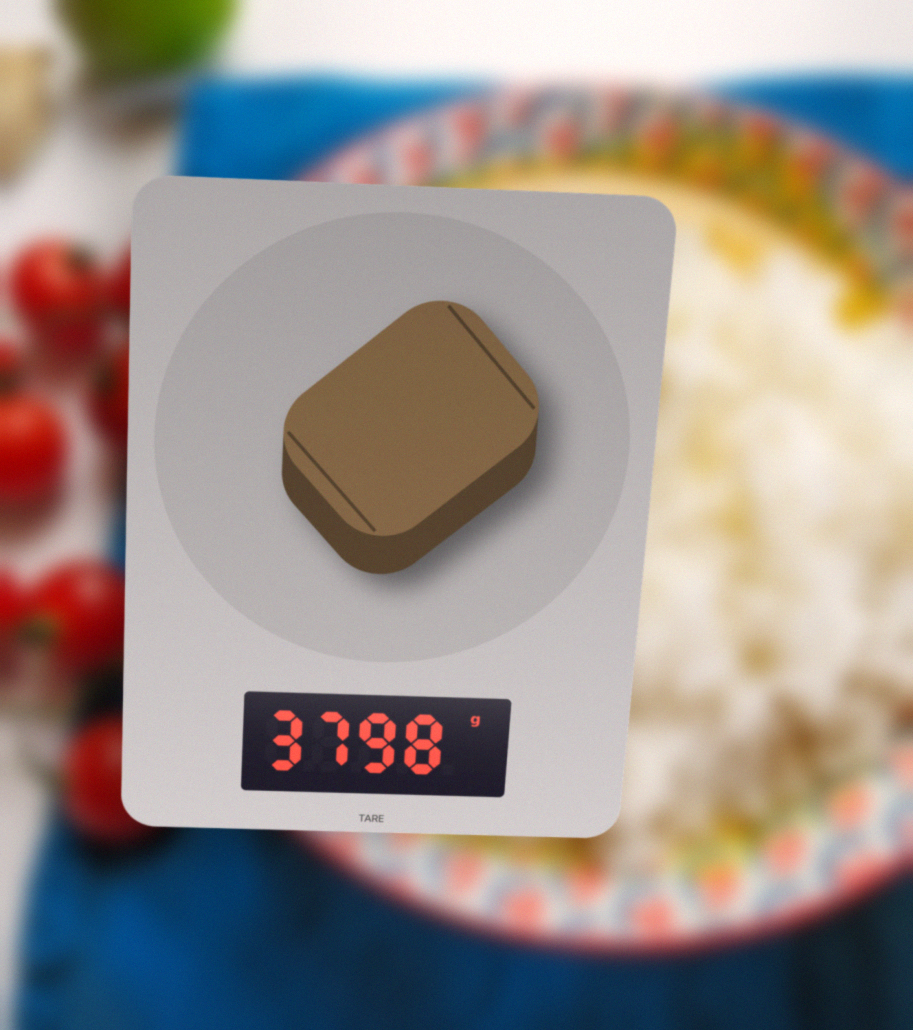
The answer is 3798; g
